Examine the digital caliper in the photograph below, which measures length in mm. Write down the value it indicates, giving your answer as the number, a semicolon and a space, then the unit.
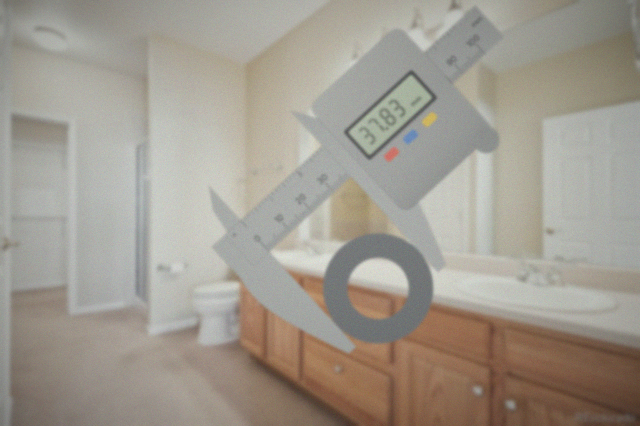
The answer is 37.83; mm
